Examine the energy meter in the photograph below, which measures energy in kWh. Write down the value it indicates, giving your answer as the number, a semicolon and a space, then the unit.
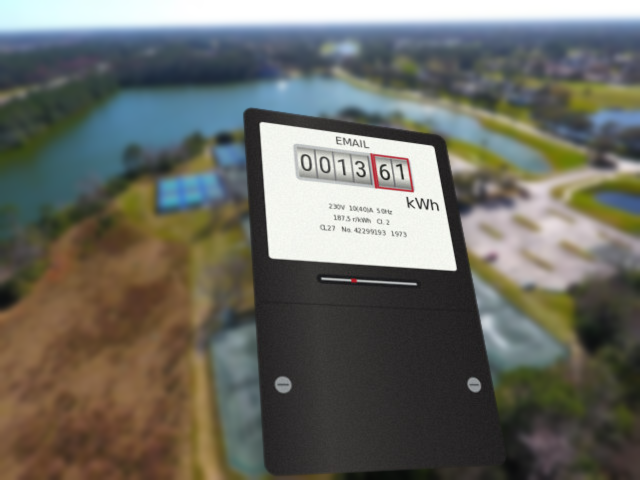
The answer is 13.61; kWh
